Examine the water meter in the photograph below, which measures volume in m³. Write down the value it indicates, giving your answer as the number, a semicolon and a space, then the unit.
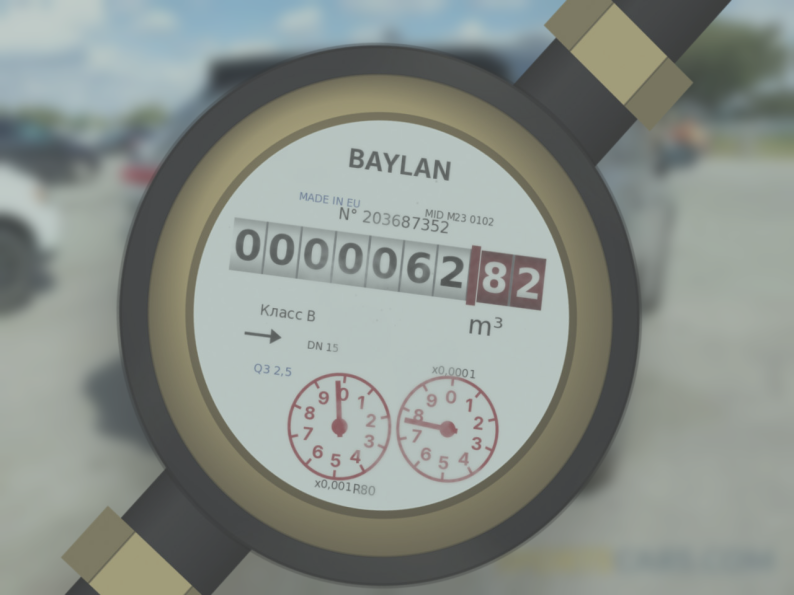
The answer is 62.8197; m³
